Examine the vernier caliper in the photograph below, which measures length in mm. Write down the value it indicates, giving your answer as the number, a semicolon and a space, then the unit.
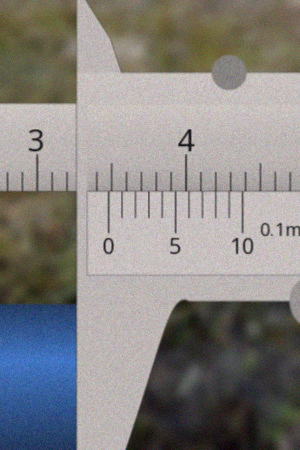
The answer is 34.8; mm
